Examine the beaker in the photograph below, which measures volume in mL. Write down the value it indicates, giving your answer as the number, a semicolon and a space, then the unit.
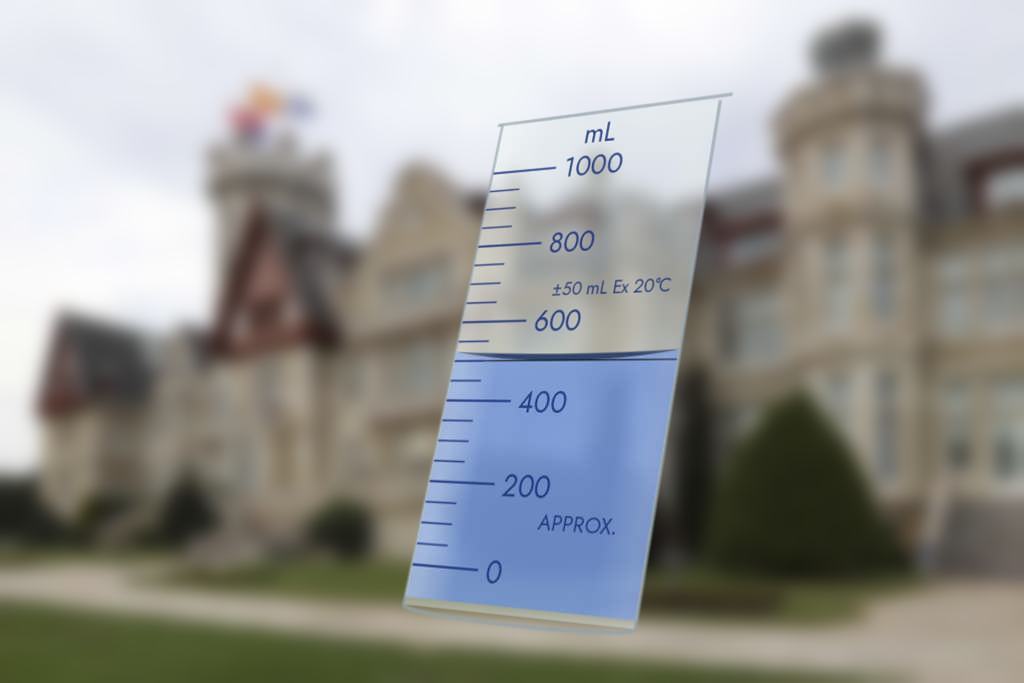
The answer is 500; mL
